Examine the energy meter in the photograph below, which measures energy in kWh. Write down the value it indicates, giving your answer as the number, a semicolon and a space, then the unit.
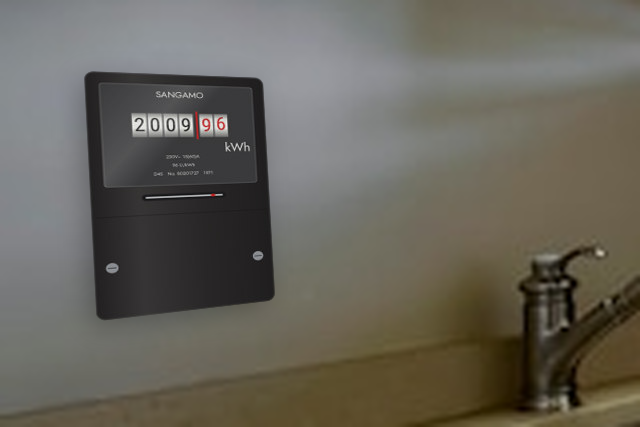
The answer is 2009.96; kWh
